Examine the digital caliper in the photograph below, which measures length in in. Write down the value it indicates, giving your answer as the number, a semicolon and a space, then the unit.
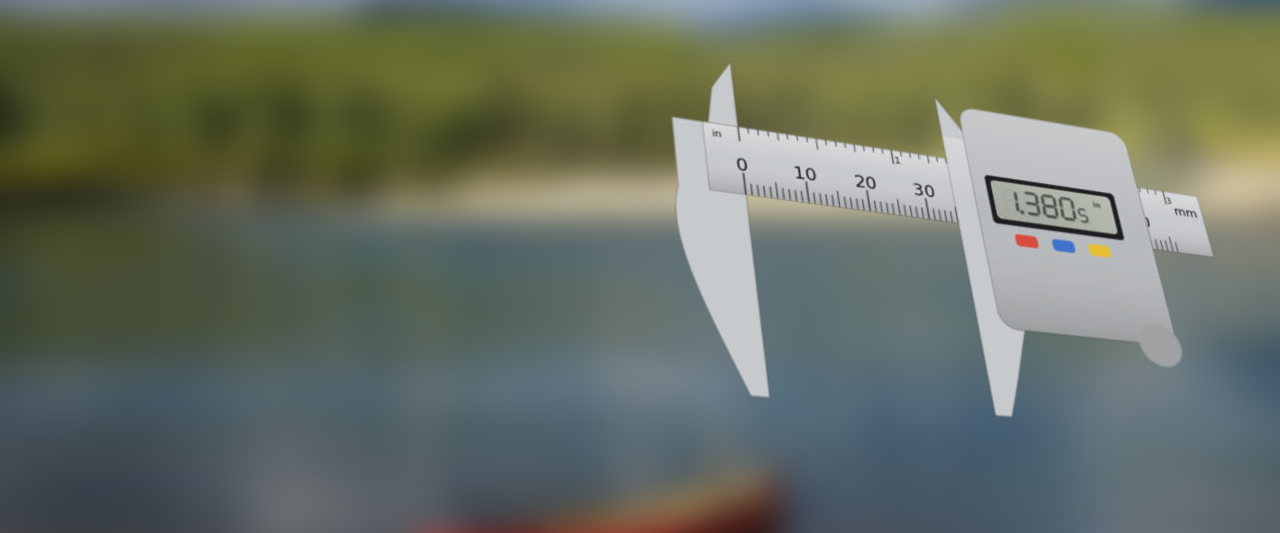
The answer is 1.3805; in
